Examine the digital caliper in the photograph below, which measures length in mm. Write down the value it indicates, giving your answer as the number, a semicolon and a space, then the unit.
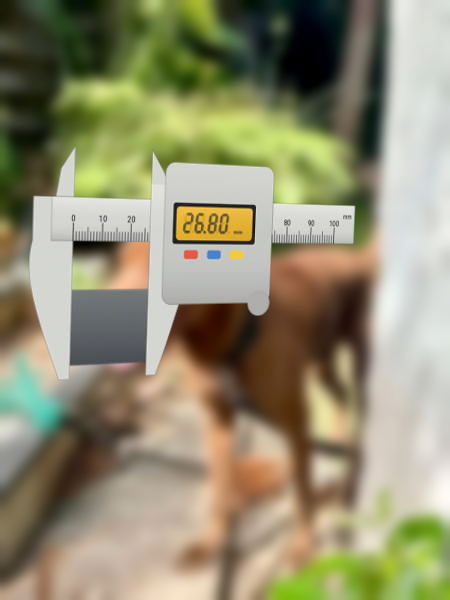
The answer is 26.80; mm
